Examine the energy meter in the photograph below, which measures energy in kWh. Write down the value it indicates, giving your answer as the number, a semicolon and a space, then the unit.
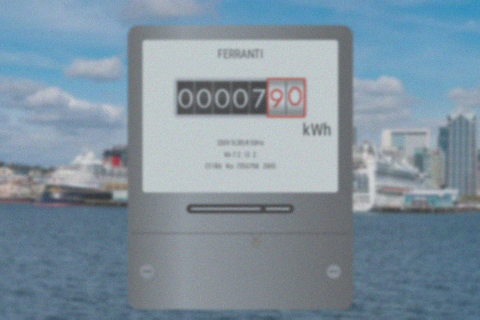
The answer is 7.90; kWh
